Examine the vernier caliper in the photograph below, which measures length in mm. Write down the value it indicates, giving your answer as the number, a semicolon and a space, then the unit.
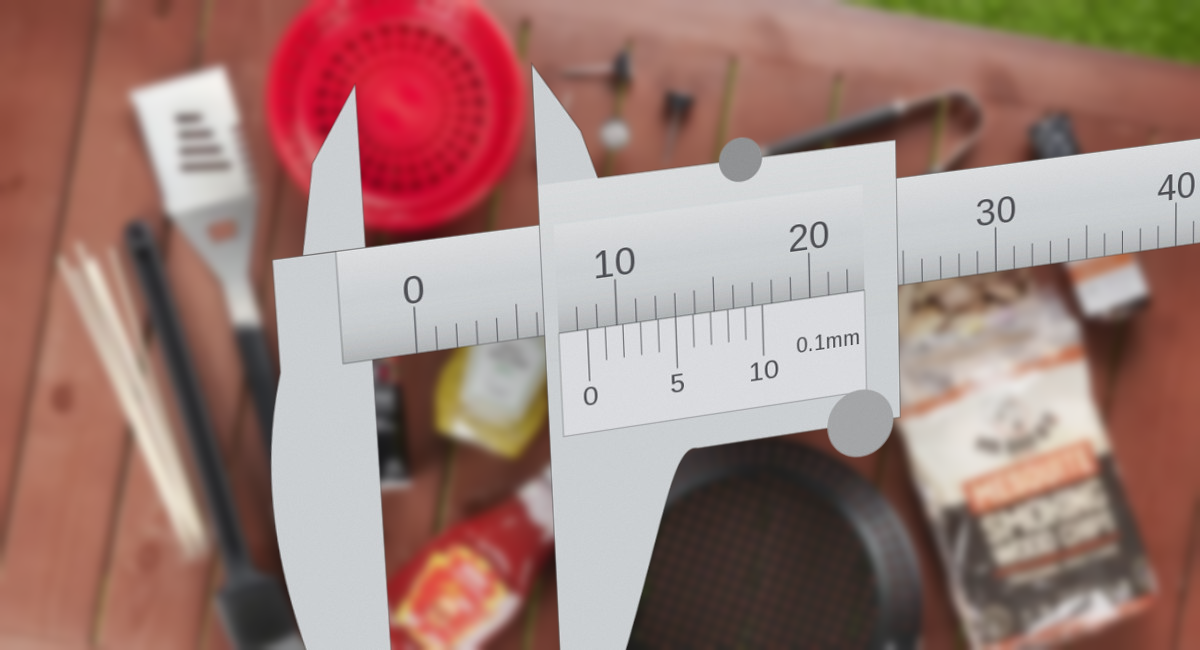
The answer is 8.5; mm
